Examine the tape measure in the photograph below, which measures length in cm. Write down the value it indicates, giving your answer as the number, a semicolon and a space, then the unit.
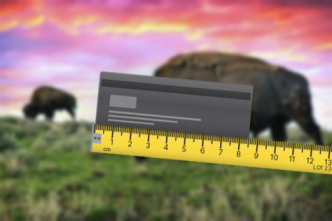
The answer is 8.5; cm
